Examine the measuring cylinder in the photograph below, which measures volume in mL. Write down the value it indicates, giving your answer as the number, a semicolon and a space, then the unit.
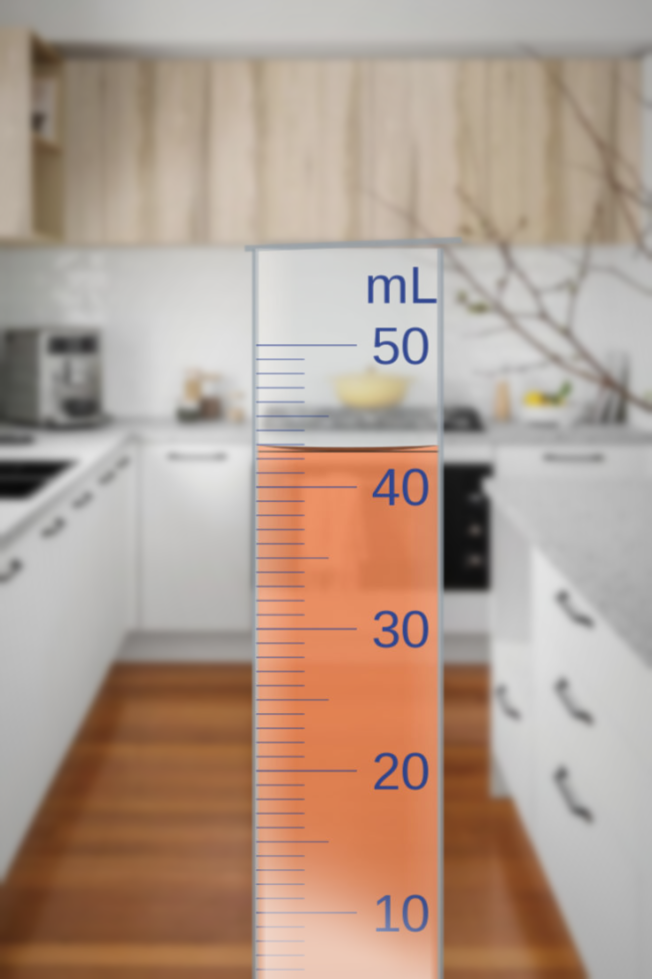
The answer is 42.5; mL
